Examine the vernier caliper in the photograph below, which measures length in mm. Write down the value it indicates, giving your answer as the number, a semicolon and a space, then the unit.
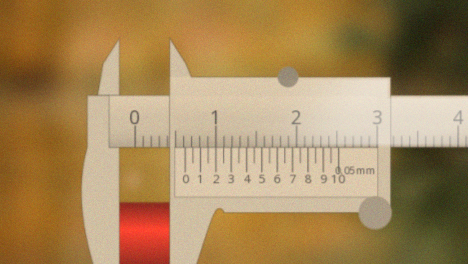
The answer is 6.2; mm
